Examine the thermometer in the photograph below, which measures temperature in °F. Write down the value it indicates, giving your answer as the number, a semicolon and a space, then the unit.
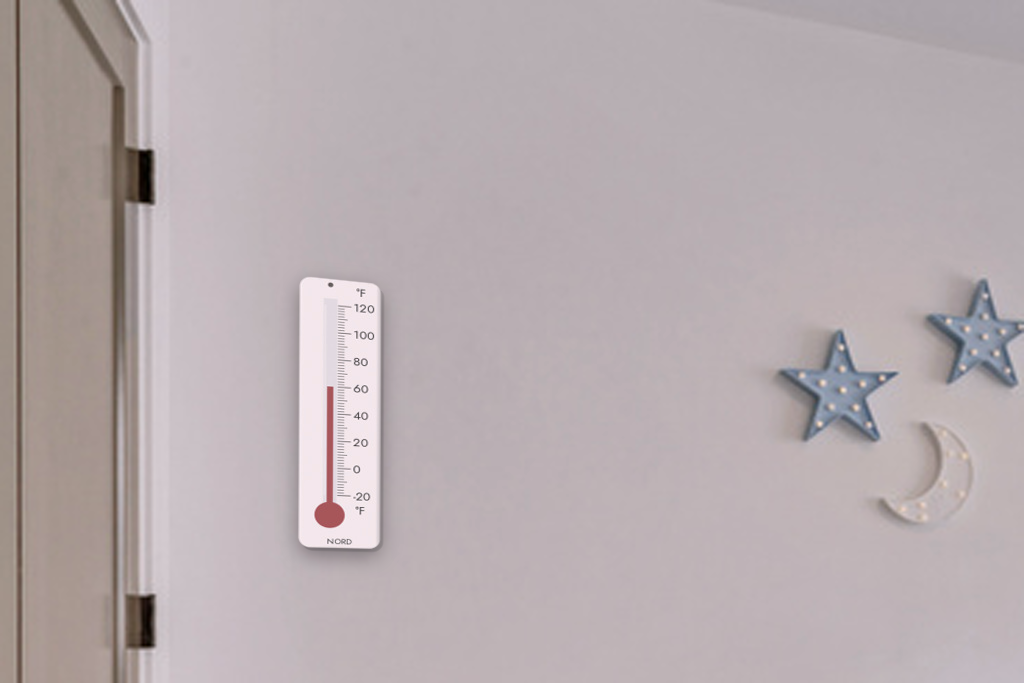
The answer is 60; °F
